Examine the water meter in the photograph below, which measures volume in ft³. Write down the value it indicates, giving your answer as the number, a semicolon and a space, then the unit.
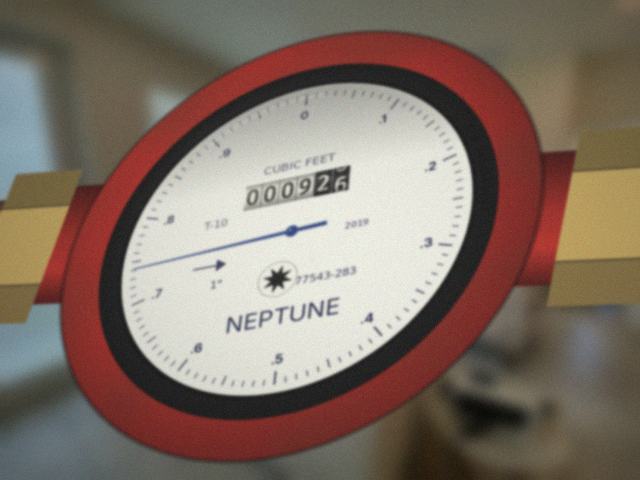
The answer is 925.74; ft³
